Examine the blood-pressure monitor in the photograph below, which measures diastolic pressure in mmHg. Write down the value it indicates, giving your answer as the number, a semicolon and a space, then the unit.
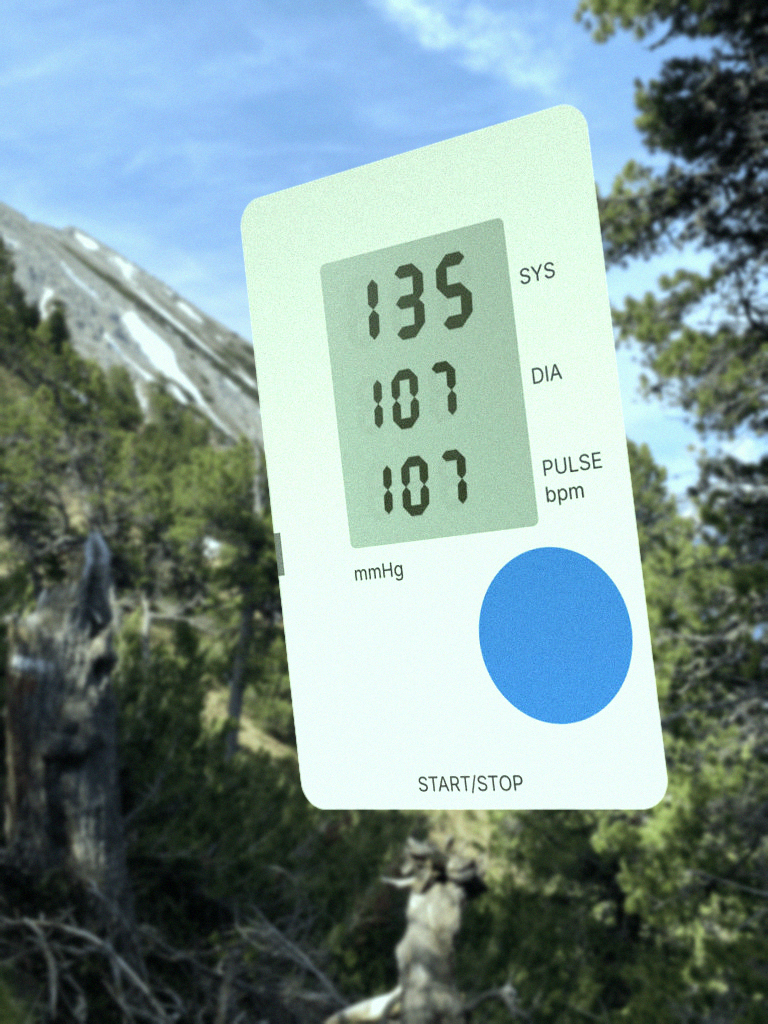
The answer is 107; mmHg
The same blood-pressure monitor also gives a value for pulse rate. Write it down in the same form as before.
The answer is 107; bpm
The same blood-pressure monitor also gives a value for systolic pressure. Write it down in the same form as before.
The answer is 135; mmHg
